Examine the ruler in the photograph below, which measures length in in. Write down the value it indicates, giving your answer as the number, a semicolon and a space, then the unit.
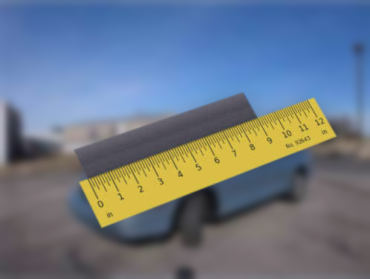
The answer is 9; in
